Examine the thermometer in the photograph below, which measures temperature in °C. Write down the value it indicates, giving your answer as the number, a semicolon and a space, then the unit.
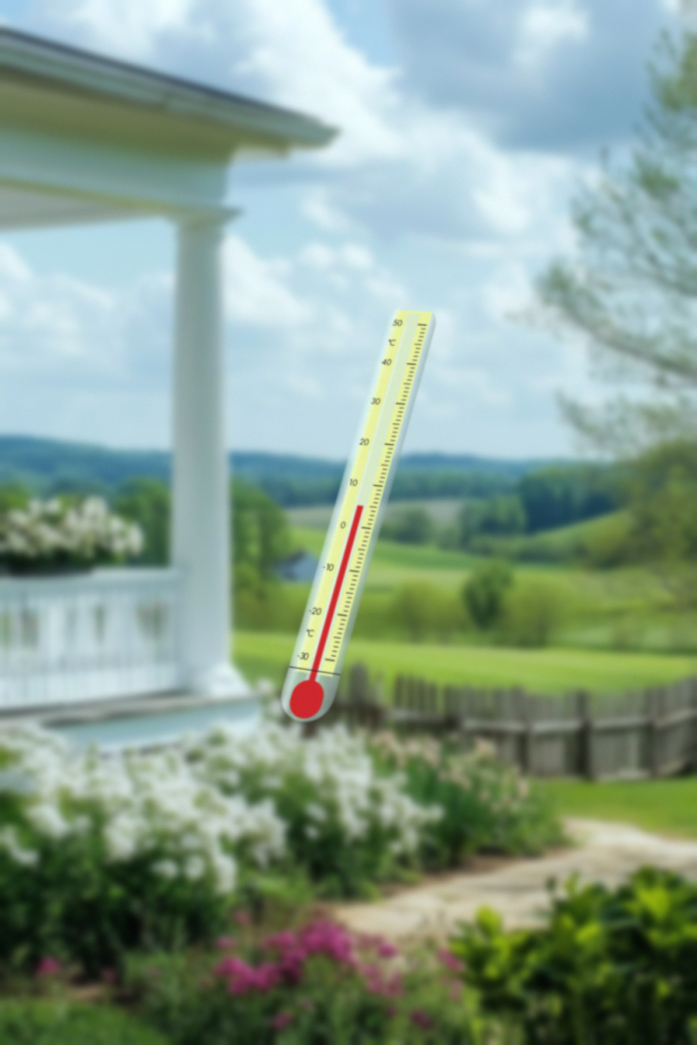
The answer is 5; °C
